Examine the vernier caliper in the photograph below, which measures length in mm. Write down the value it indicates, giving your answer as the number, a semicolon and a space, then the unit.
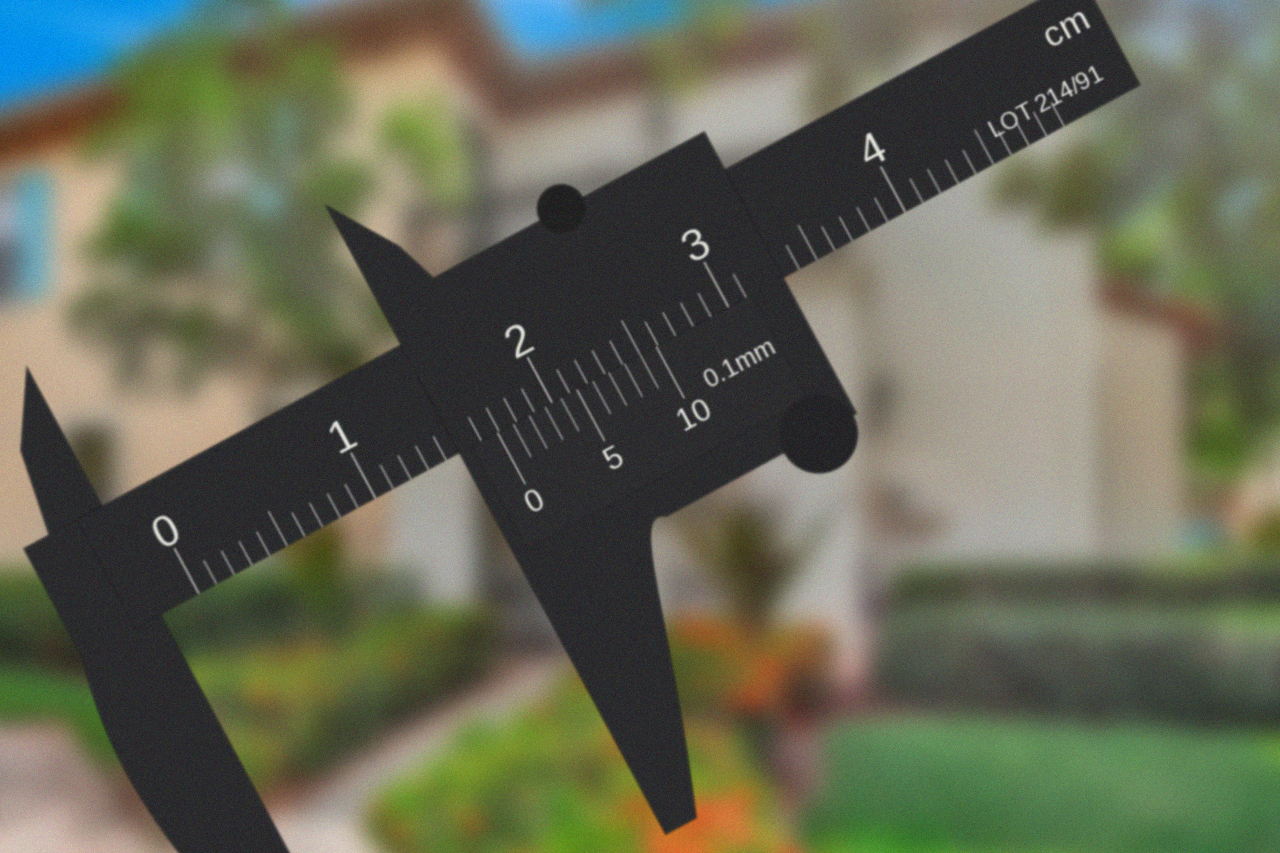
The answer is 16.9; mm
